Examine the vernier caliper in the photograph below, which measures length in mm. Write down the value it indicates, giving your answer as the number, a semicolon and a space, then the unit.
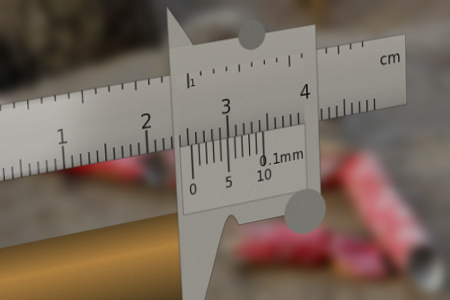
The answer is 25.4; mm
